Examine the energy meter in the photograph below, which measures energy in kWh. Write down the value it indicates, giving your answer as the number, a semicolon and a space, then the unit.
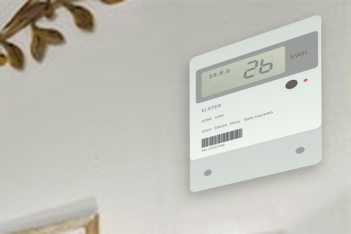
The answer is 26; kWh
